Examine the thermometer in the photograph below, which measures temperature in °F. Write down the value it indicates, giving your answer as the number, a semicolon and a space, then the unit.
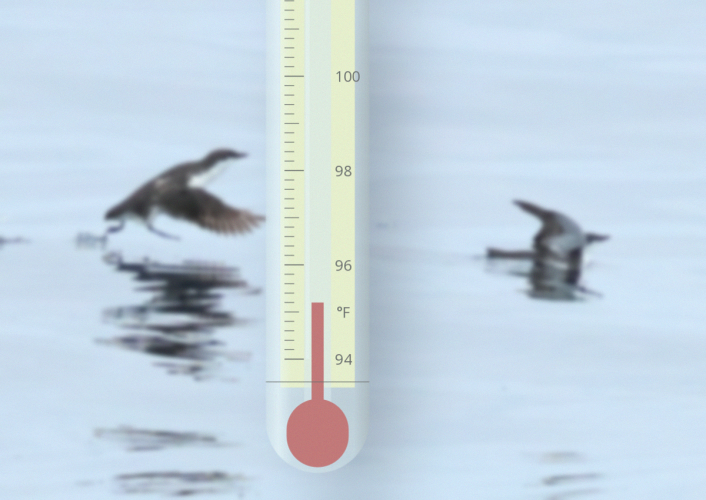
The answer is 95.2; °F
